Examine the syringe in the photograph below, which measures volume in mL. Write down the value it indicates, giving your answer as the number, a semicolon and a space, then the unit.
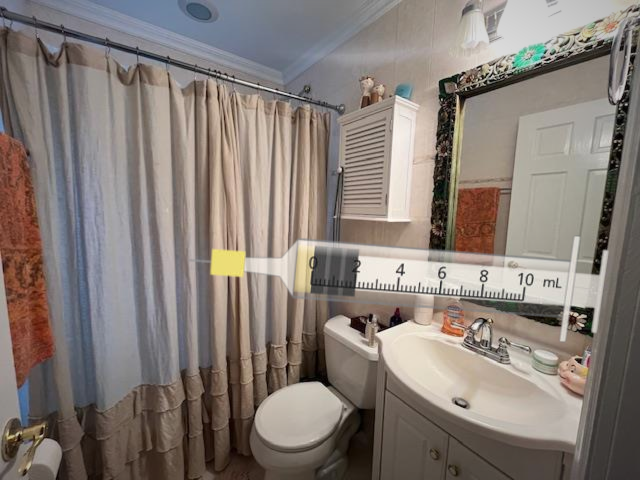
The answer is 0; mL
